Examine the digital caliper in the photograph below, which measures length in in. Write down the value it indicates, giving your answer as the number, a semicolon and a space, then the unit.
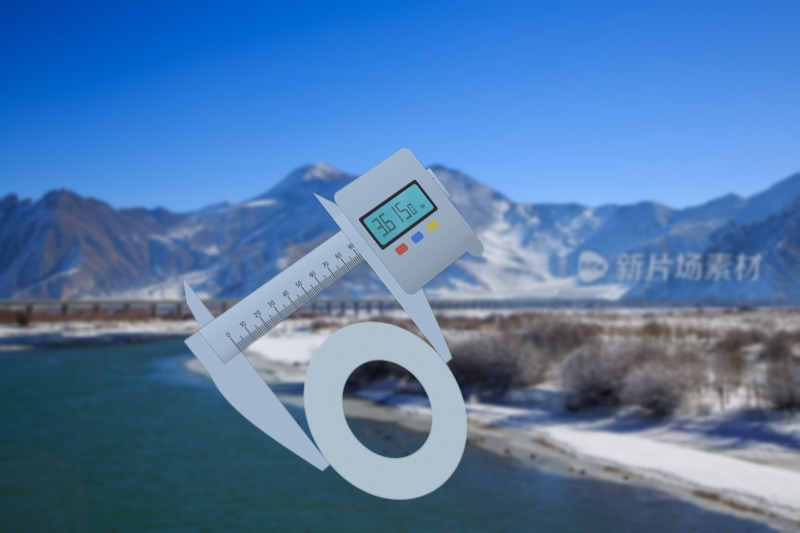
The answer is 3.6150; in
